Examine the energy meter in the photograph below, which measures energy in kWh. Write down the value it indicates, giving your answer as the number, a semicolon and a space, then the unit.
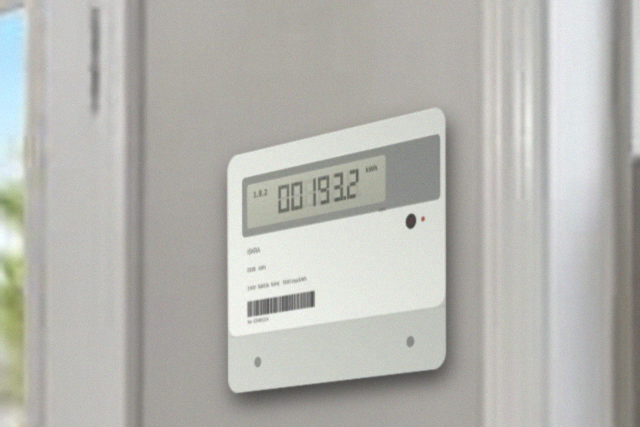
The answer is 193.2; kWh
